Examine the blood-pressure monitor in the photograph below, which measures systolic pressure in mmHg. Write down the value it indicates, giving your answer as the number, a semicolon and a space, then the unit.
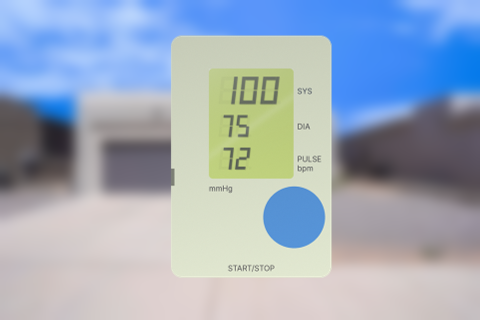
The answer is 100; mmHg
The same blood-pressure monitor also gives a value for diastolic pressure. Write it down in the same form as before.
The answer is 75; mmHg
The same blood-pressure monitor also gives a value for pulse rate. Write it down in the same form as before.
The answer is 72; bpm
